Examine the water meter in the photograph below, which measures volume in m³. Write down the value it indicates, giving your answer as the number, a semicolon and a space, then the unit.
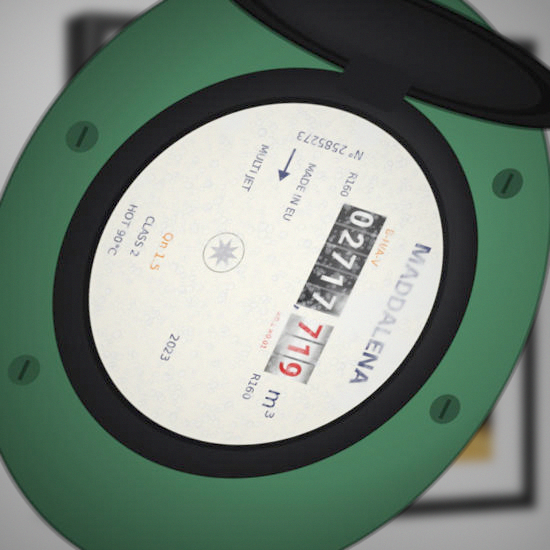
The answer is 2717.719; m³
